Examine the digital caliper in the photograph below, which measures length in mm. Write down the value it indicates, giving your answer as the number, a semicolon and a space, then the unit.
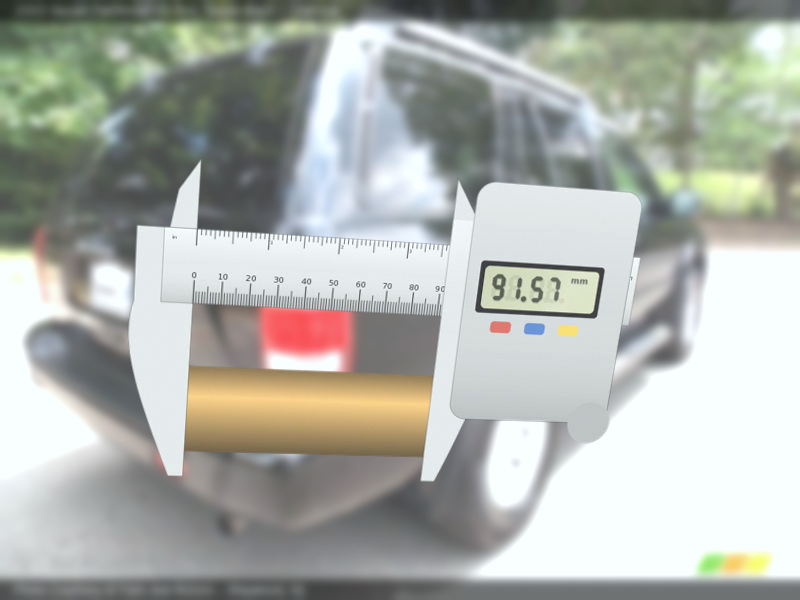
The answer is 91.57; mm
